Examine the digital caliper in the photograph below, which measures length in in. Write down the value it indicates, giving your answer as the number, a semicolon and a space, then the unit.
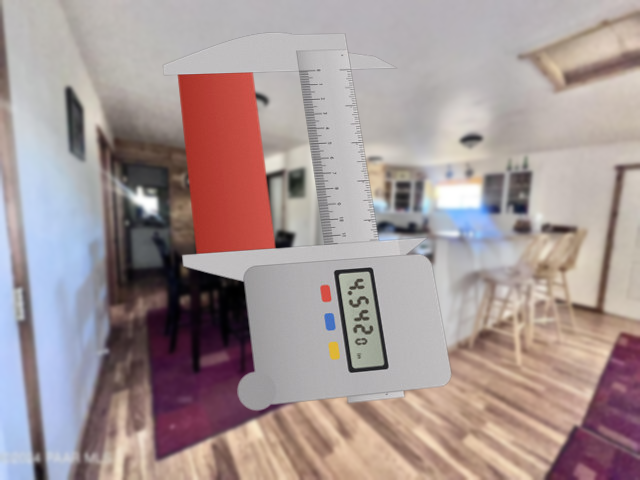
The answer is 4.5420; in
